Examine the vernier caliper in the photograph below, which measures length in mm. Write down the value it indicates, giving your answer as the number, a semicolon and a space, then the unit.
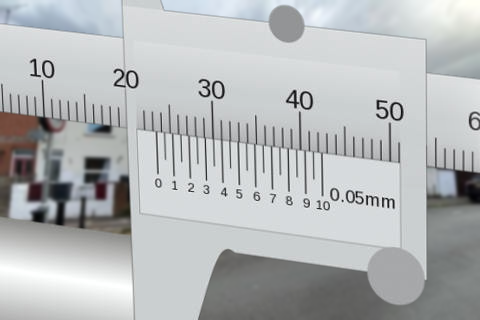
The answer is 23.4; mm
